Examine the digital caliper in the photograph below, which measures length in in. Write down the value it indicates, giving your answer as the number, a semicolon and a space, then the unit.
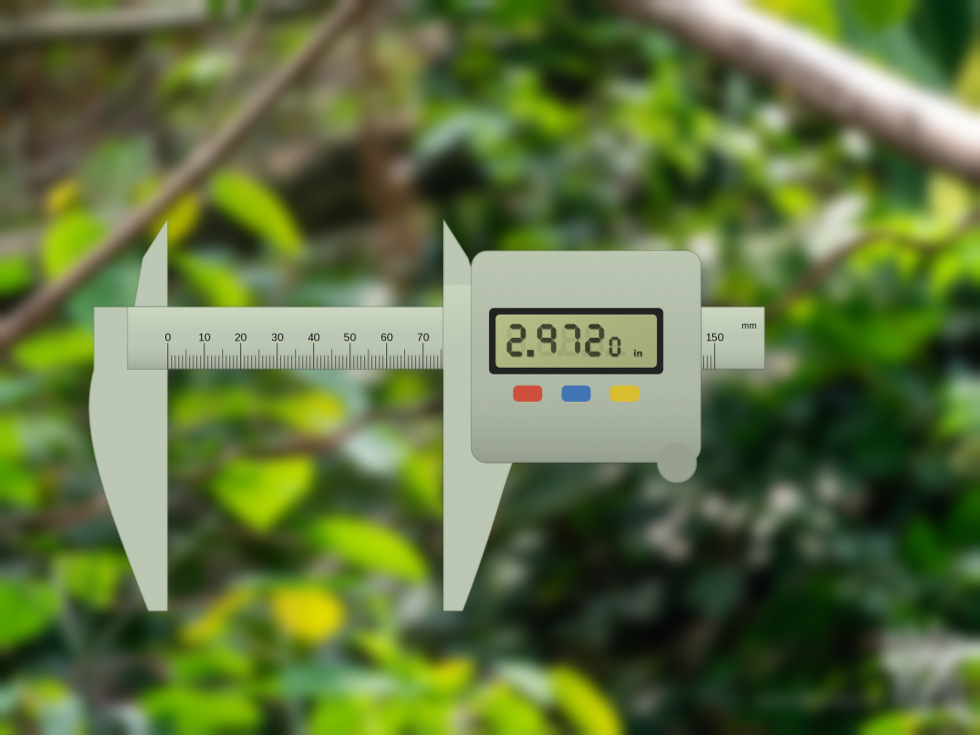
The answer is 2.9720; in
